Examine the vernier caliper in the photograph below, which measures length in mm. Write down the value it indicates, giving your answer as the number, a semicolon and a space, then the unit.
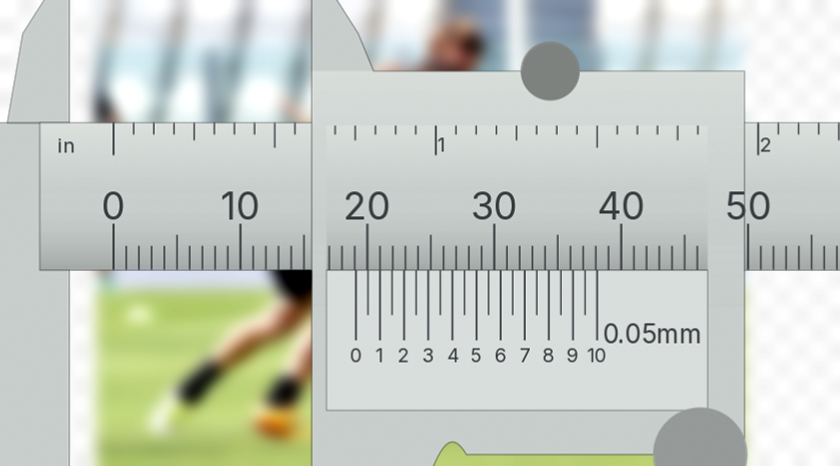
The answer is 19.1; mm
